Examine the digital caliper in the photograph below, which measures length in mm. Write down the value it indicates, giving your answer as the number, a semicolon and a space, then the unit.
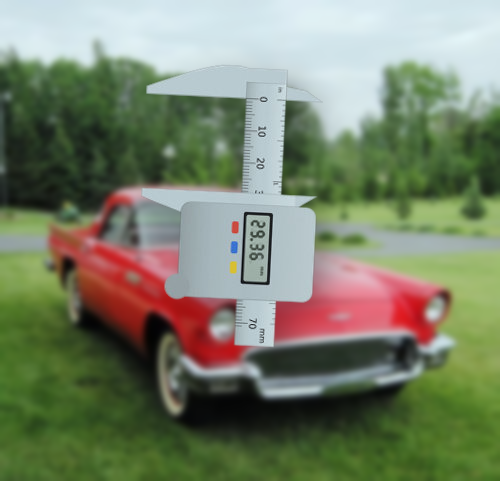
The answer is 29.36; mm
